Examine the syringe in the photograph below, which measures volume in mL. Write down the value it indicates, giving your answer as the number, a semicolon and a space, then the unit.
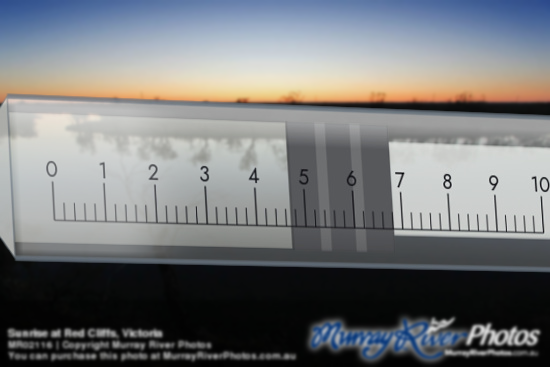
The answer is 4.7; mL
